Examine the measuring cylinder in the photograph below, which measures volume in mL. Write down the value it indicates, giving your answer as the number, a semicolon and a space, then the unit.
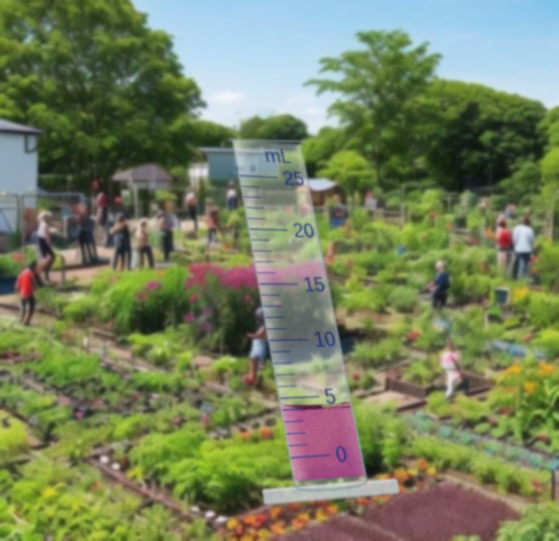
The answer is 4; mL
